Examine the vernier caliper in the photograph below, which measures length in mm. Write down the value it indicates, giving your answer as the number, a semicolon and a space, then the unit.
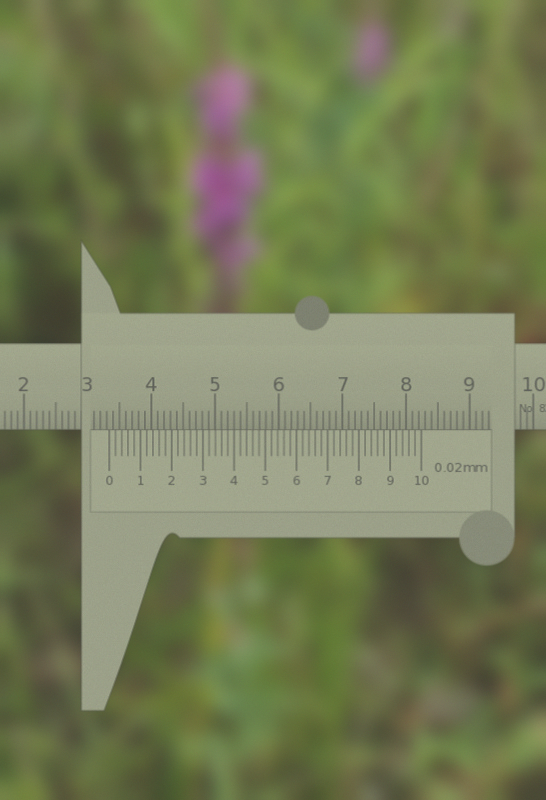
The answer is 33.4; mm
